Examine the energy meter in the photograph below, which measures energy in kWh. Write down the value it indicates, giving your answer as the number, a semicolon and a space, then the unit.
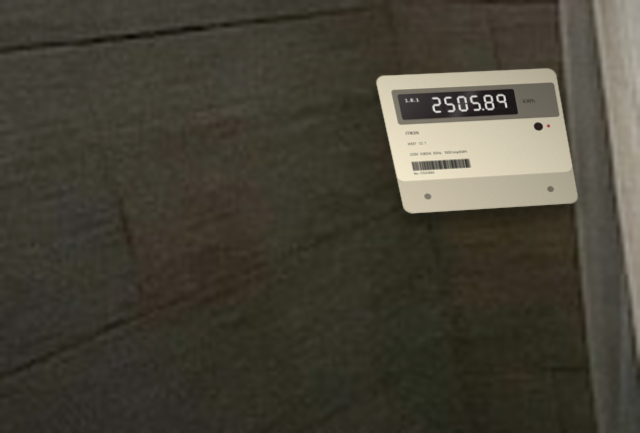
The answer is 2505.89; kWh
